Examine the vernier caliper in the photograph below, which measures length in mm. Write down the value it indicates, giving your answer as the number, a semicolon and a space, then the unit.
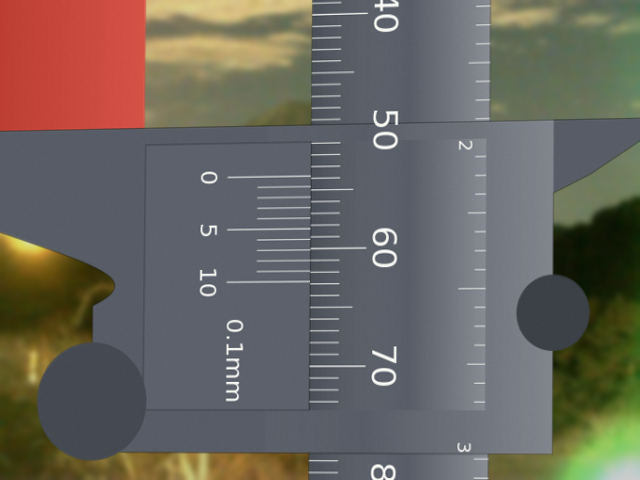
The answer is 53.8; mm
